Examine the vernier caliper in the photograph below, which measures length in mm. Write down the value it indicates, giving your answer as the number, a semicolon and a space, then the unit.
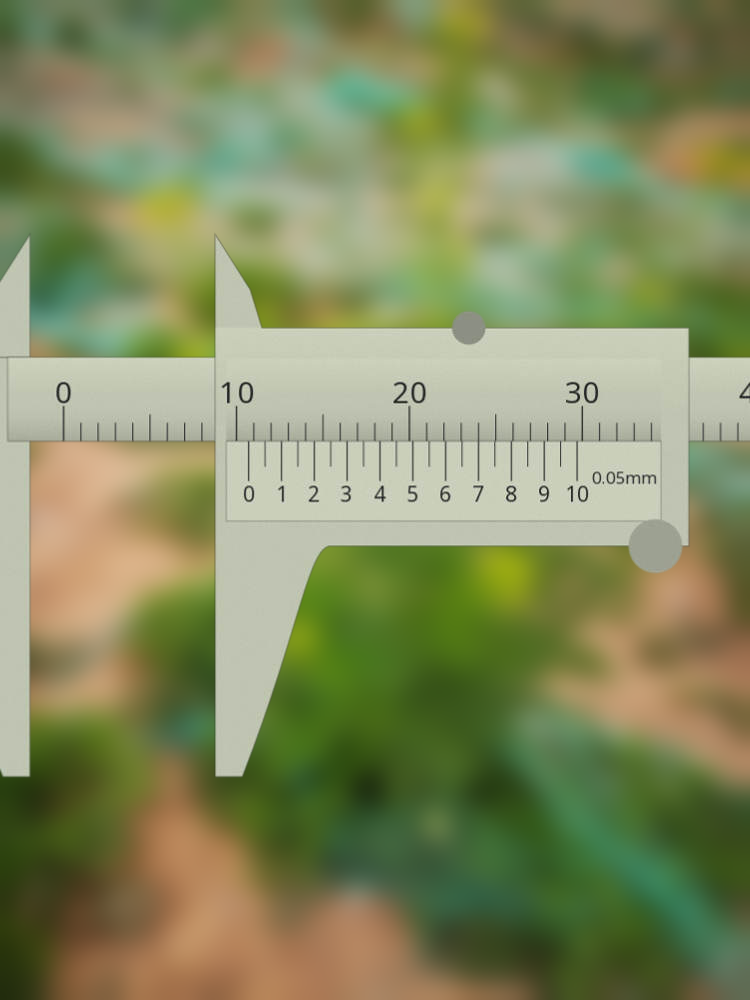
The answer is 10.7; mm
